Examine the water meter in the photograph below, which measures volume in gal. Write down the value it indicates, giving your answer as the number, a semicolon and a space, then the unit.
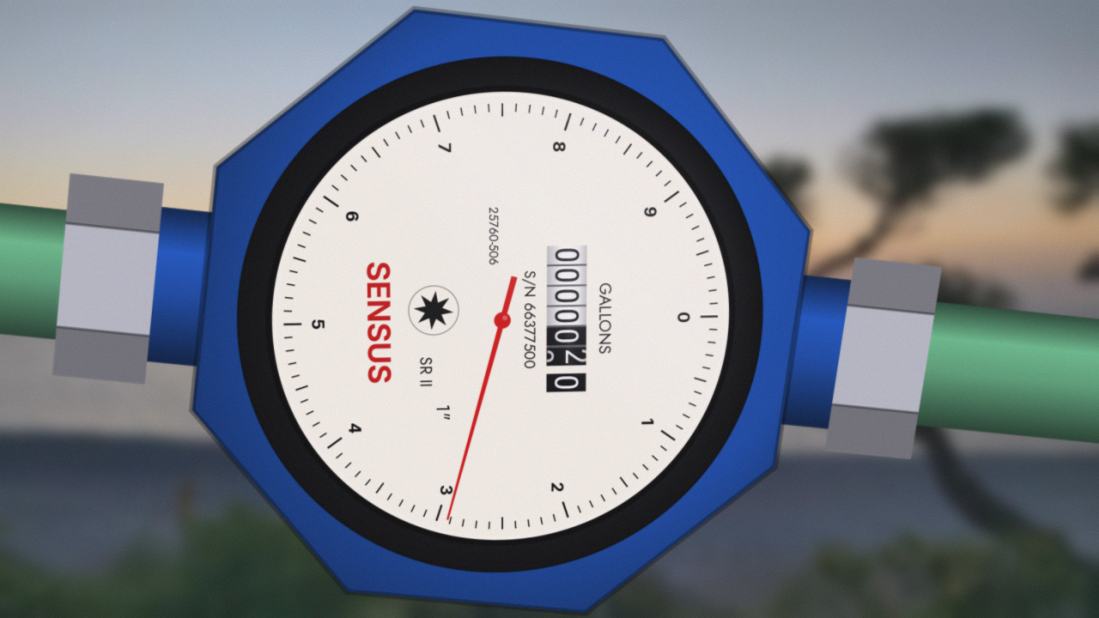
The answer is 22.9; gal
